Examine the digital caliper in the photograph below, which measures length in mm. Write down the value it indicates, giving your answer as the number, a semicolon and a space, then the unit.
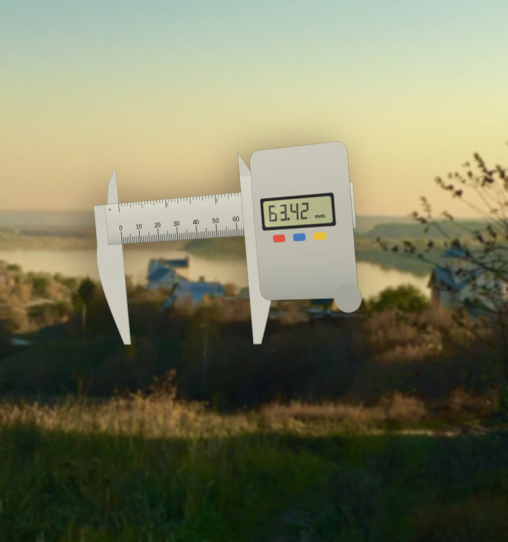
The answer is 63.42; mm
